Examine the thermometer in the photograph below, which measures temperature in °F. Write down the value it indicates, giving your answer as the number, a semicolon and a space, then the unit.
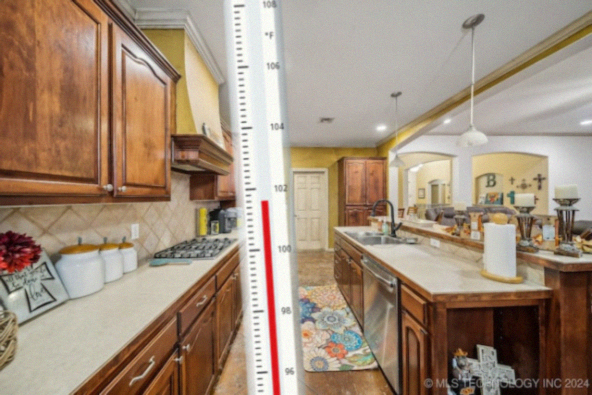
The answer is 101.6; °F
